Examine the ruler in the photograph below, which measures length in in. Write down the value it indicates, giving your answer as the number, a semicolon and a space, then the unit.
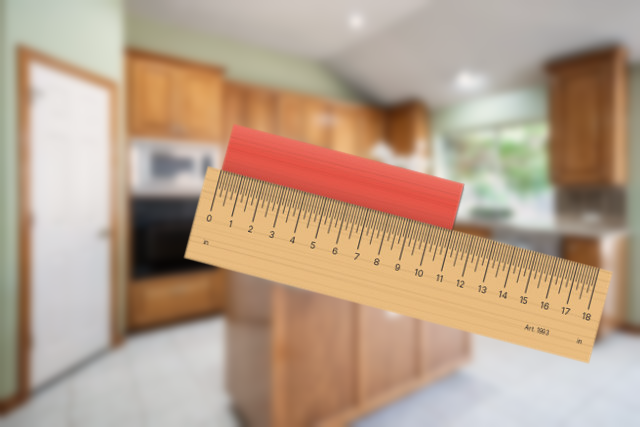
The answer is 11; in
